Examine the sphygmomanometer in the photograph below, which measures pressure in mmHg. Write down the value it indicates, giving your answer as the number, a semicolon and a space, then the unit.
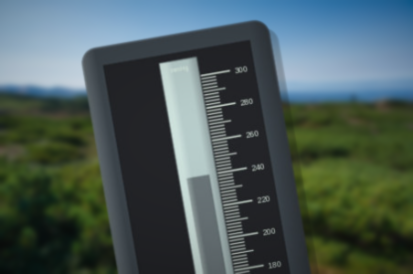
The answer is 240; mmHg
